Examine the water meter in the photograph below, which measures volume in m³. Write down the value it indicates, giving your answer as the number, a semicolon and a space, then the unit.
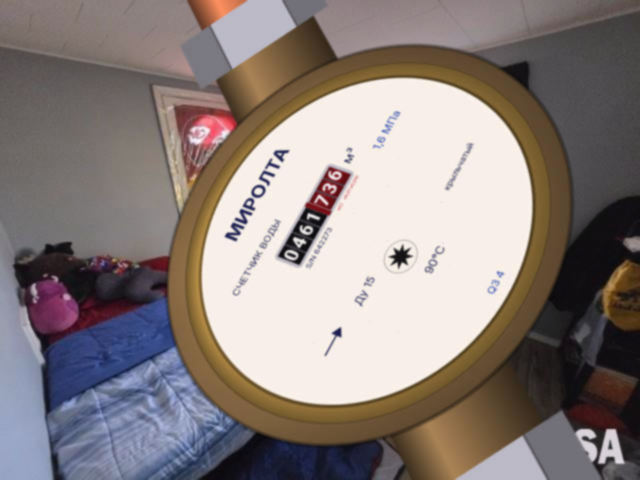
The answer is 461.736; m³
